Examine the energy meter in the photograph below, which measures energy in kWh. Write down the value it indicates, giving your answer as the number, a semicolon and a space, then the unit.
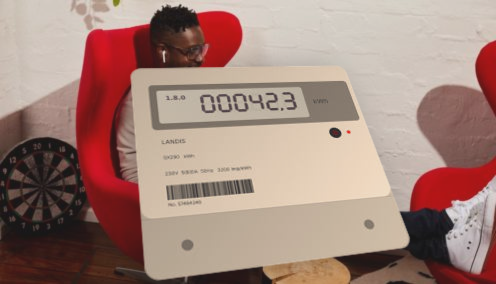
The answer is 42.3; kWh
